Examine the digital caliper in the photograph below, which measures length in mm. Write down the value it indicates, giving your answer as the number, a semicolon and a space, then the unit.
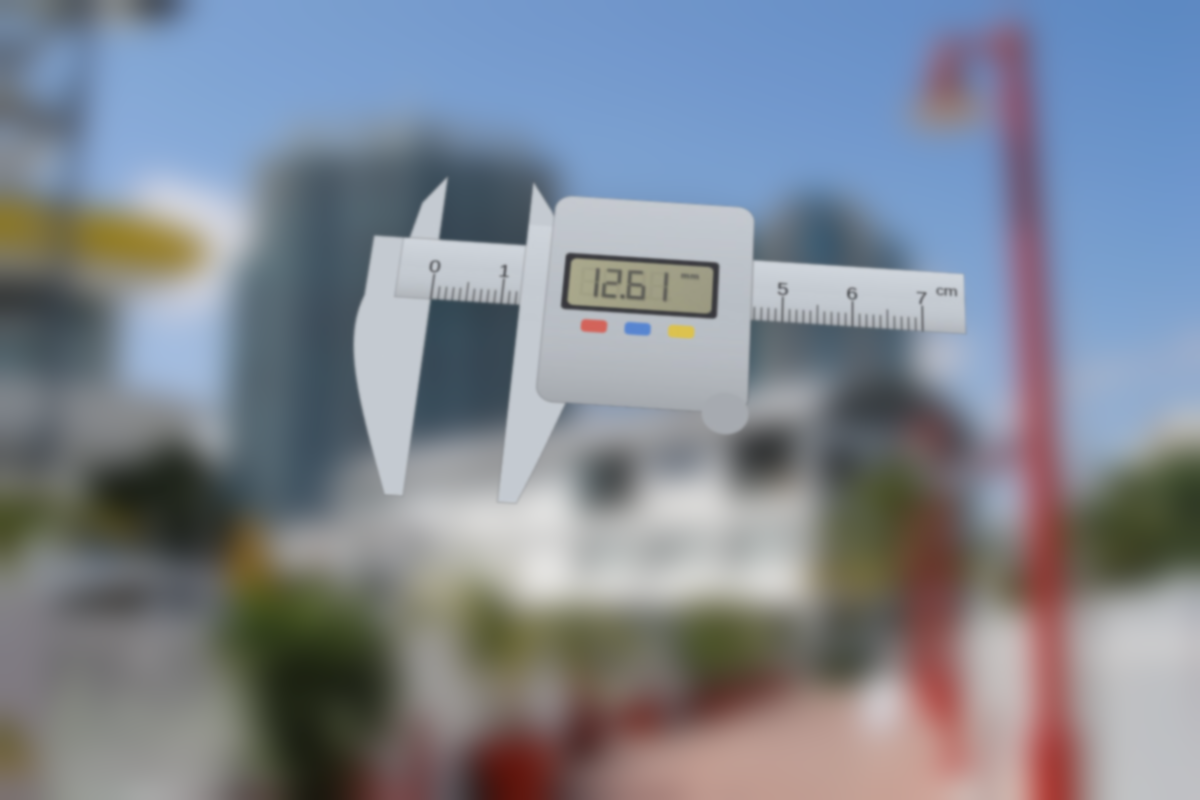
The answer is 12.61; mm
